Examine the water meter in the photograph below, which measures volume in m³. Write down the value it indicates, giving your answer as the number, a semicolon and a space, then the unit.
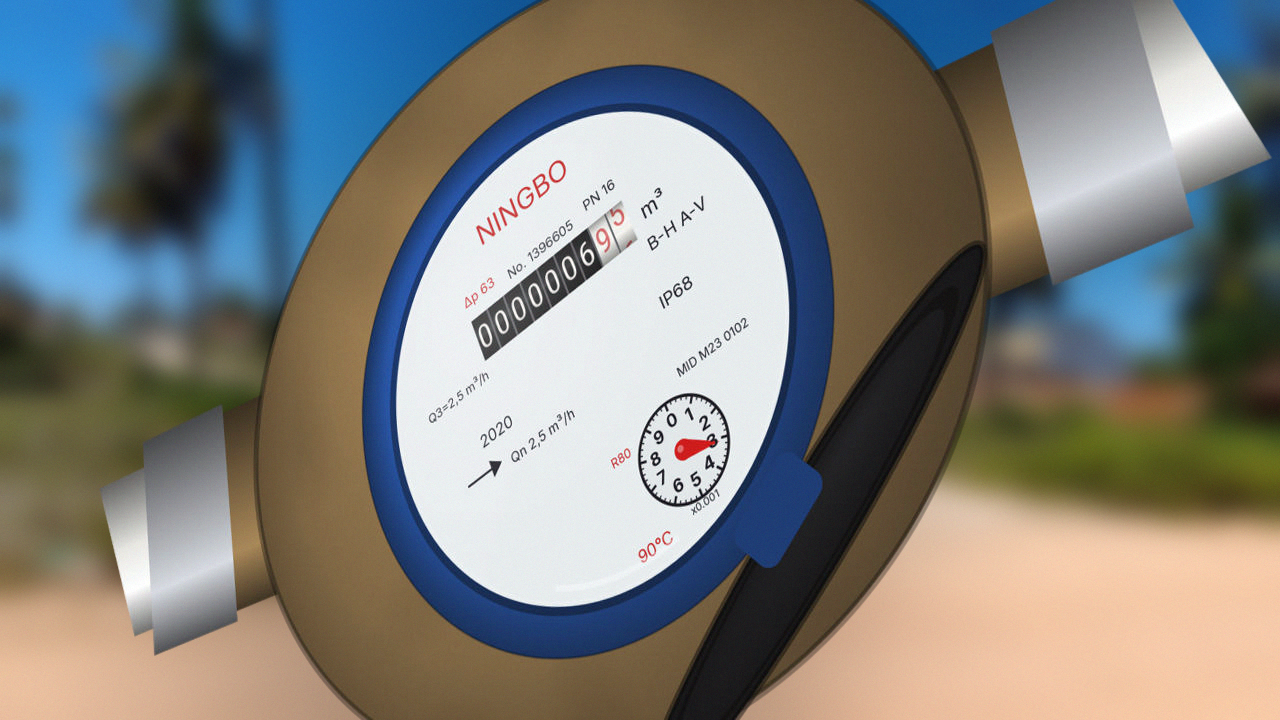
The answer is 6.953; m³
